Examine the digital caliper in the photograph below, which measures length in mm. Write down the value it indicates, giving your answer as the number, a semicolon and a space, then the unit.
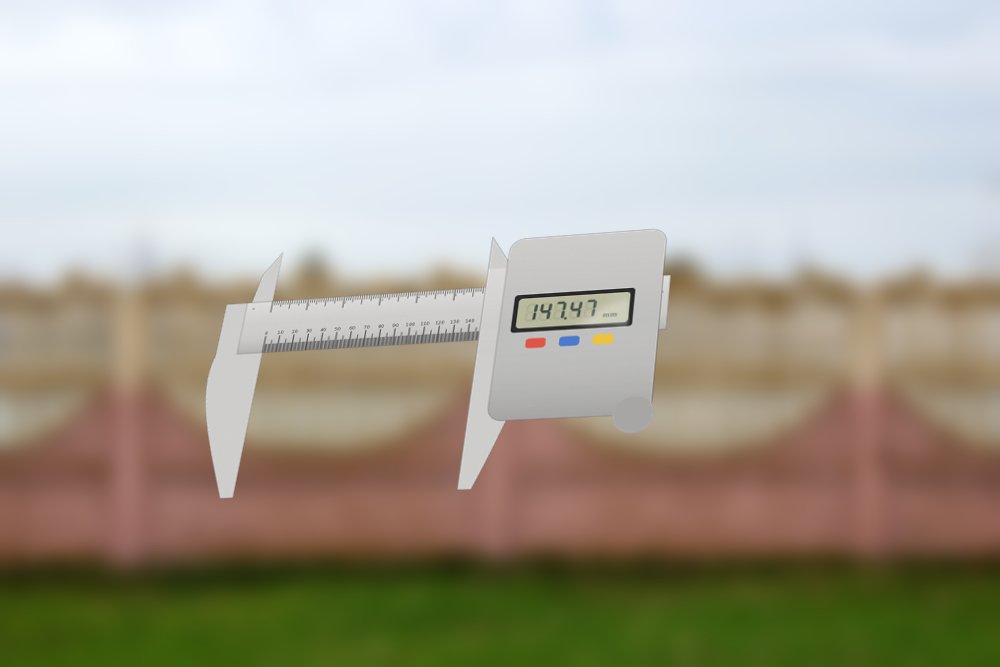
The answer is 147.47; mm
